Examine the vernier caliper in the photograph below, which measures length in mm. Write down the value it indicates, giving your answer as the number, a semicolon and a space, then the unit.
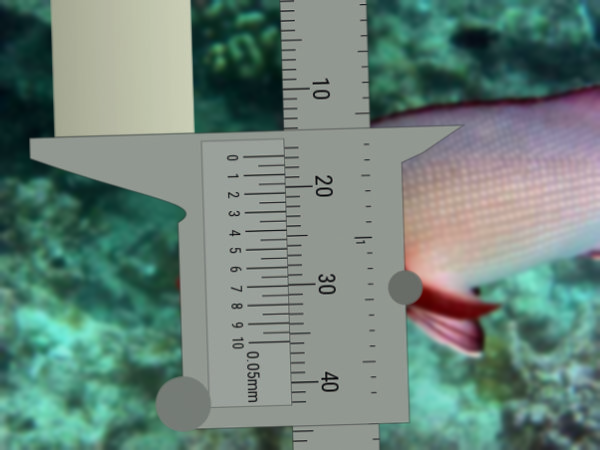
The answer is 16.8; mm
